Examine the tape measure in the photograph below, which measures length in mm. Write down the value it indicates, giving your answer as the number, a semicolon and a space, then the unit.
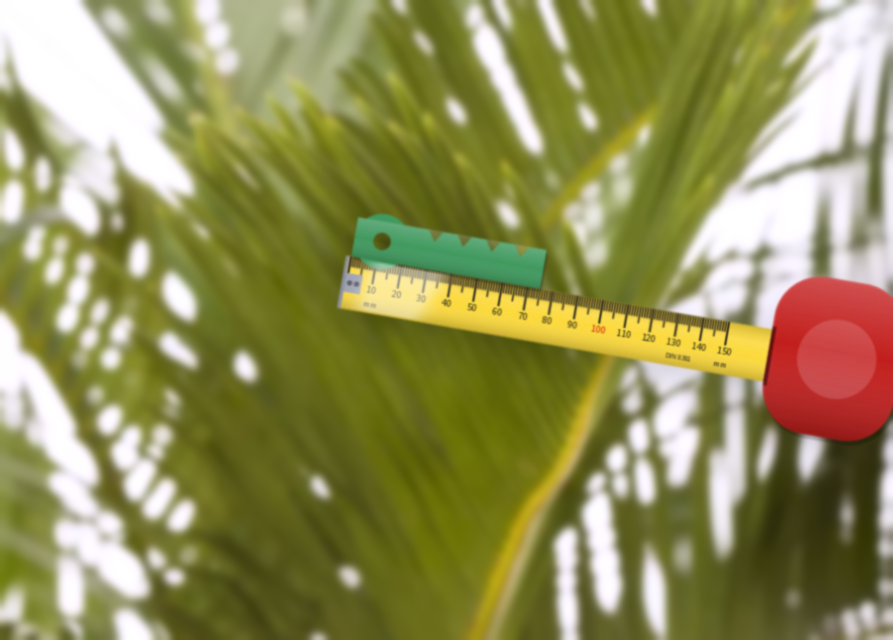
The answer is 75; mm
